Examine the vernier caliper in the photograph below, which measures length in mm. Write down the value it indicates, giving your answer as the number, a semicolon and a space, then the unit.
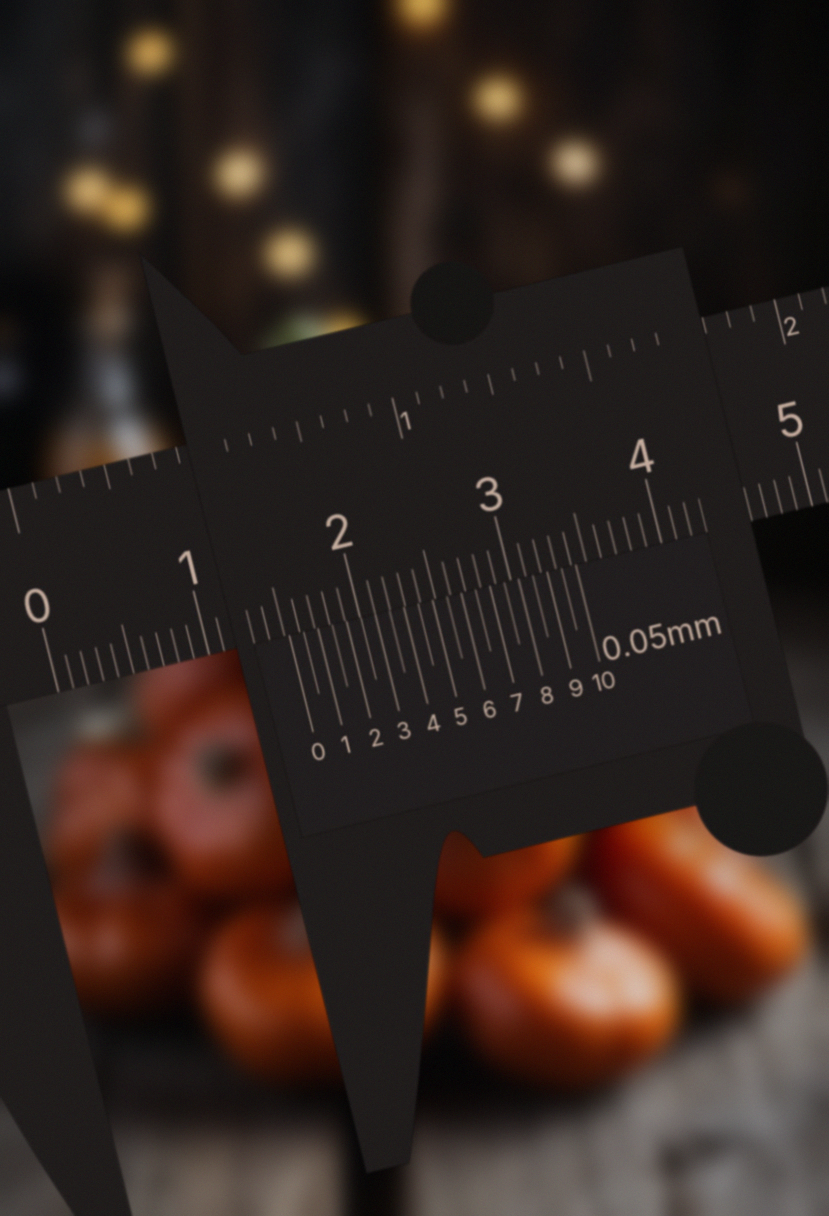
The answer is 15.3; mm
